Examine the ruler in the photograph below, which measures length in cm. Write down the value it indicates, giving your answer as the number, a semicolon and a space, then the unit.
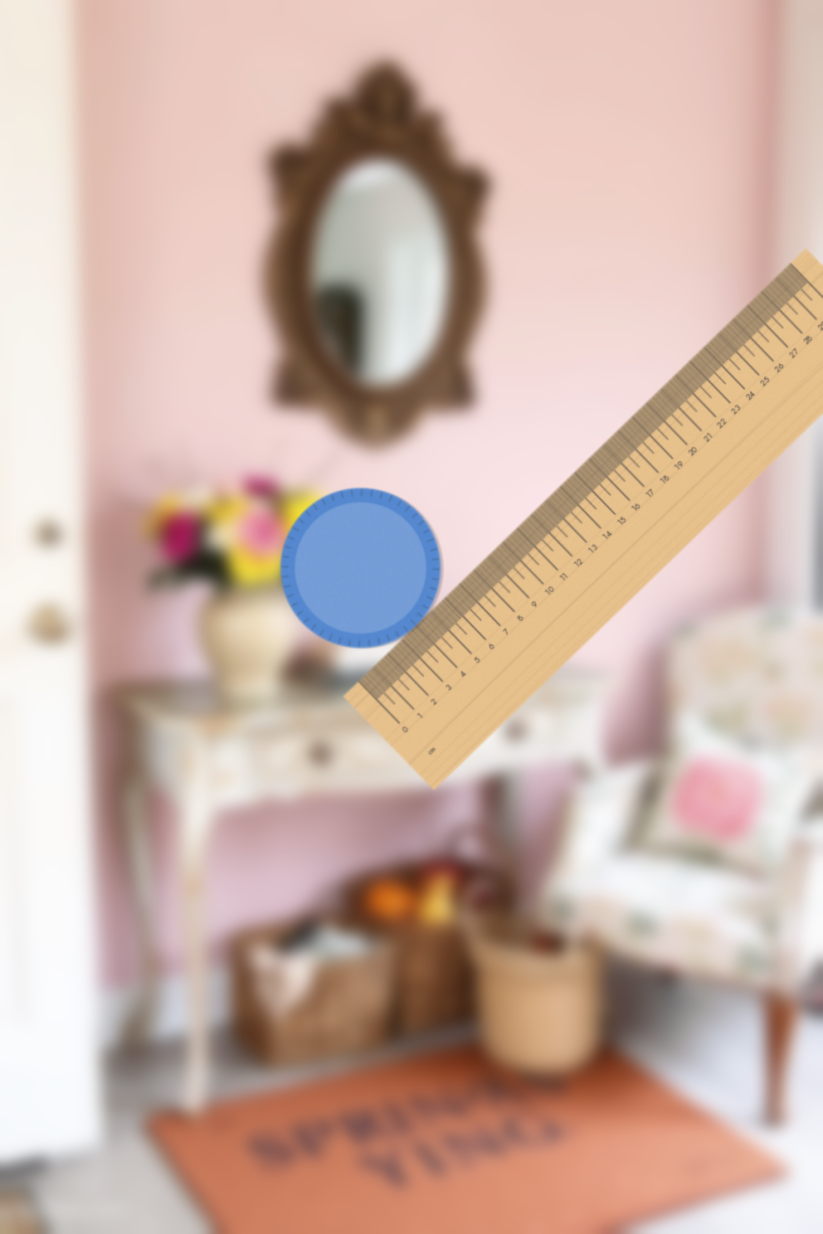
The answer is 8; cm
